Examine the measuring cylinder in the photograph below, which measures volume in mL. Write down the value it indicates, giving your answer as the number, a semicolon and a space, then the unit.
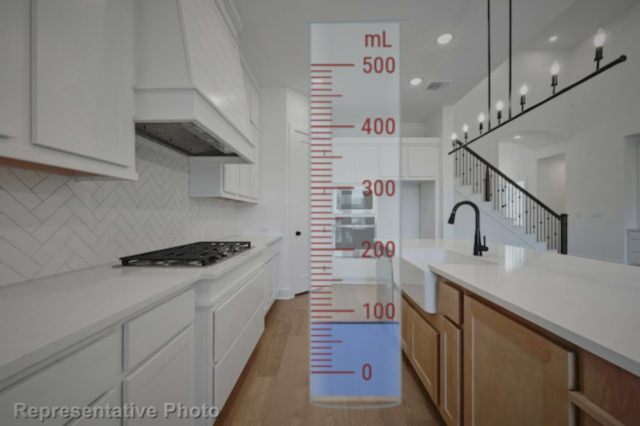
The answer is 80; mL
